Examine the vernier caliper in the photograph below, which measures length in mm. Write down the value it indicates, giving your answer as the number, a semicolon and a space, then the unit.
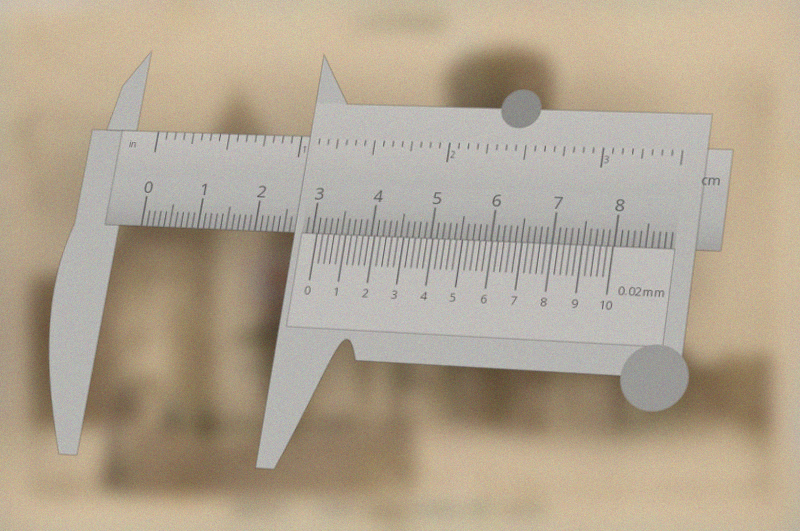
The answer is 30.8; mm
